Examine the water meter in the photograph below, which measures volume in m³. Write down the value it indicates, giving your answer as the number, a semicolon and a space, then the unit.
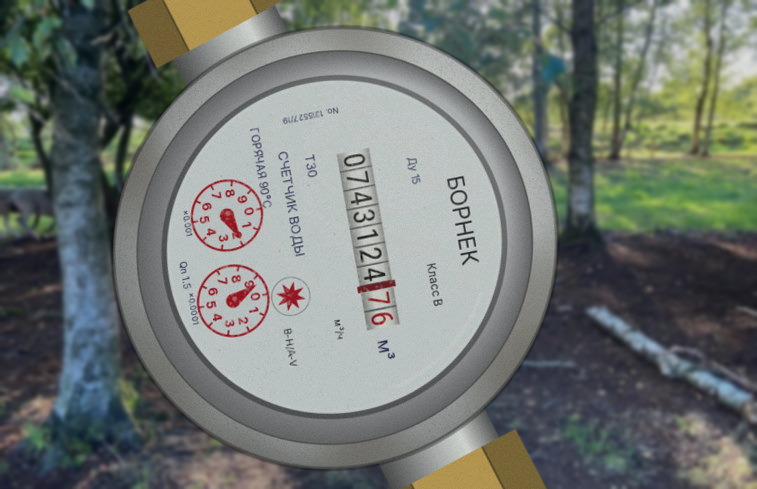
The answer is 743124.7619; m³
